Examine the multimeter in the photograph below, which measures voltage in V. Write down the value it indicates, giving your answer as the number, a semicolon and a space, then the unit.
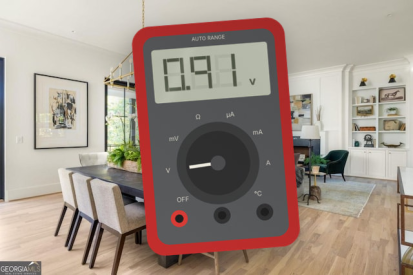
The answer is 0.91; V
